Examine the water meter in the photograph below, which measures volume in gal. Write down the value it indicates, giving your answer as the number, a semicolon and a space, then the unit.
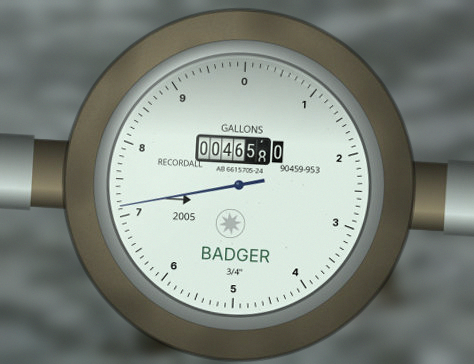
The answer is 46577.1; gal
